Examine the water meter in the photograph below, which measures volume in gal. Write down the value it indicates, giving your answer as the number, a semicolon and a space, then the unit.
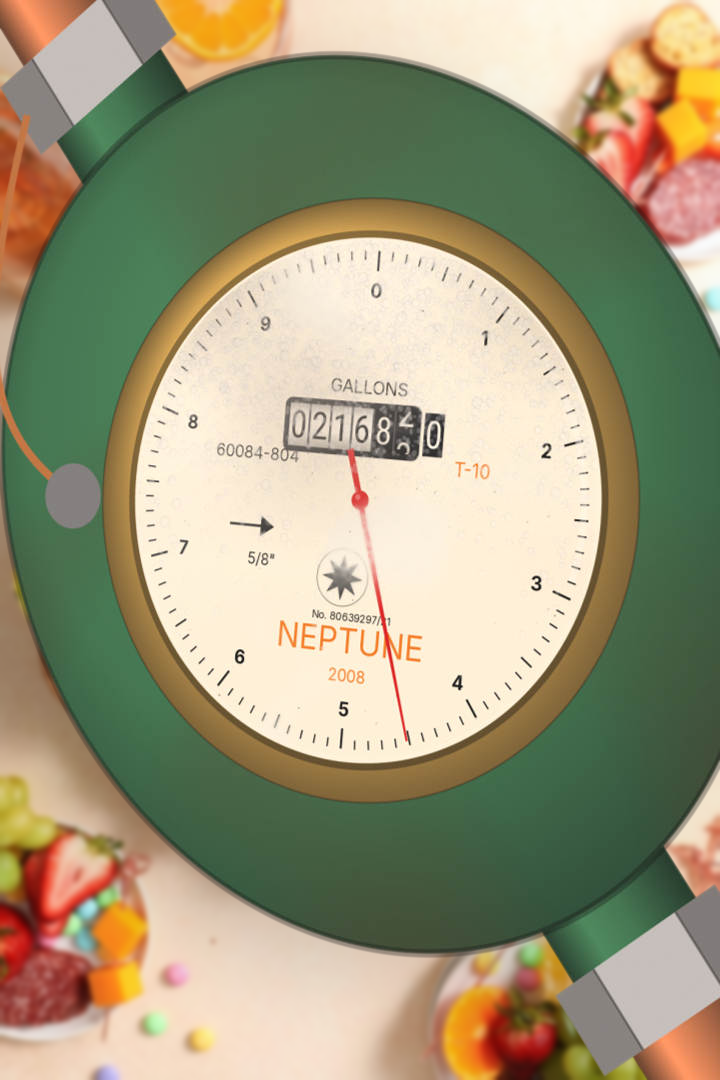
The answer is 216824.5; gal
